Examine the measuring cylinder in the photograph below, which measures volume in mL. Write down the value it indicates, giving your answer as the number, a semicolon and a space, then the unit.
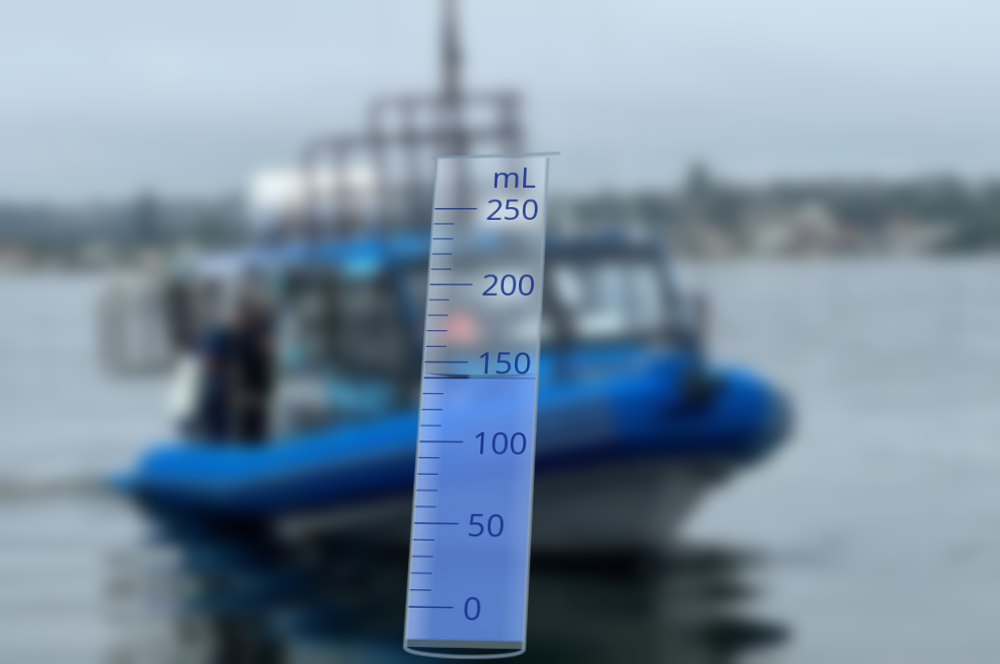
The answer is 140; mL
